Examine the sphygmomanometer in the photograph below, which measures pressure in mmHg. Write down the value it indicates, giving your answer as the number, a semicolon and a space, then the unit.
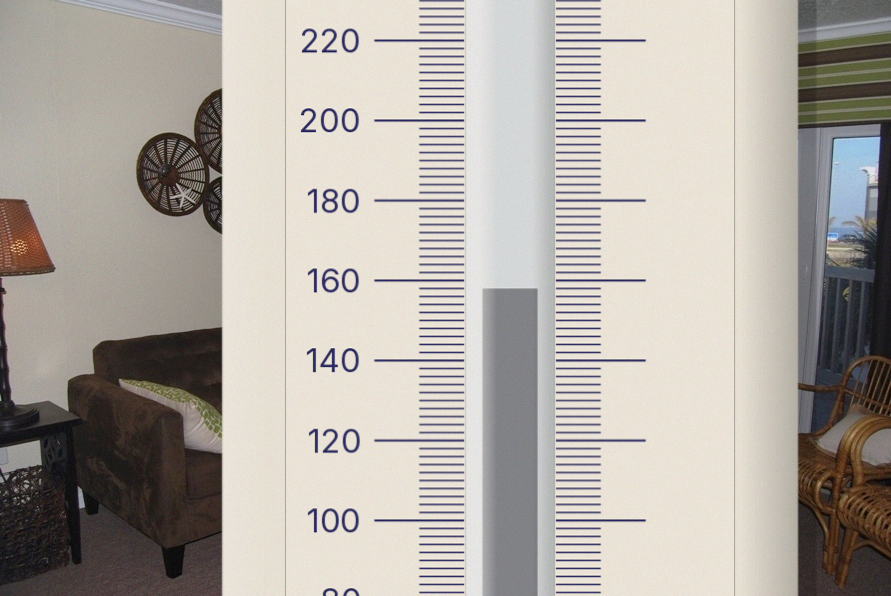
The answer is 158; mmHg
